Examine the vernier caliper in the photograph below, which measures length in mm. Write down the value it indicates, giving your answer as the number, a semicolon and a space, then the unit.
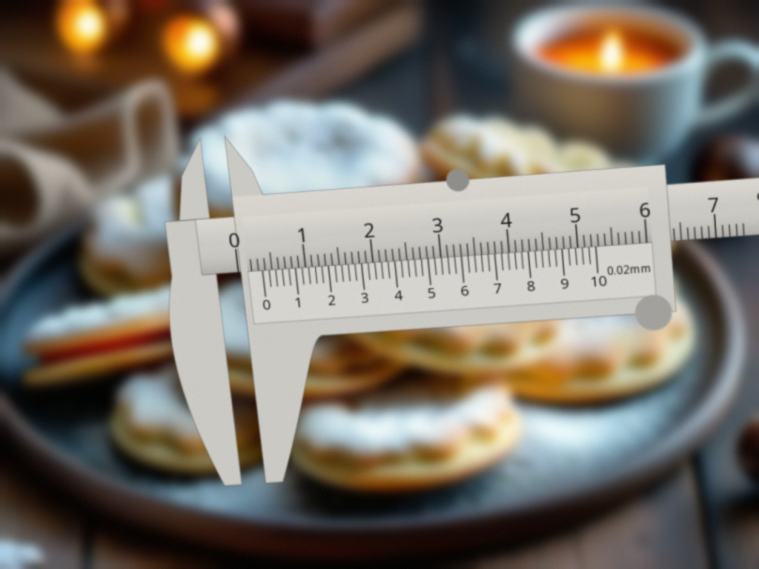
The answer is 3.6; mm
